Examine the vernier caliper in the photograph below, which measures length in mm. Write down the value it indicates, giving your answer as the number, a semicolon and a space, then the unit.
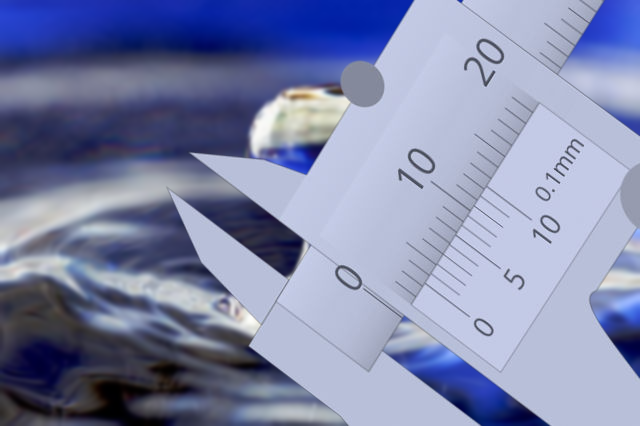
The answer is 3.3; mm
